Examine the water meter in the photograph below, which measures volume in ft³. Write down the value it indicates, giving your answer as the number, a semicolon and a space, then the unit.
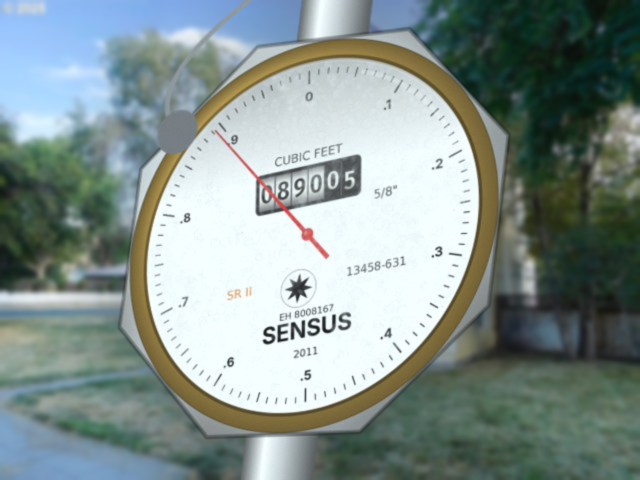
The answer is 89004.89; ft³
